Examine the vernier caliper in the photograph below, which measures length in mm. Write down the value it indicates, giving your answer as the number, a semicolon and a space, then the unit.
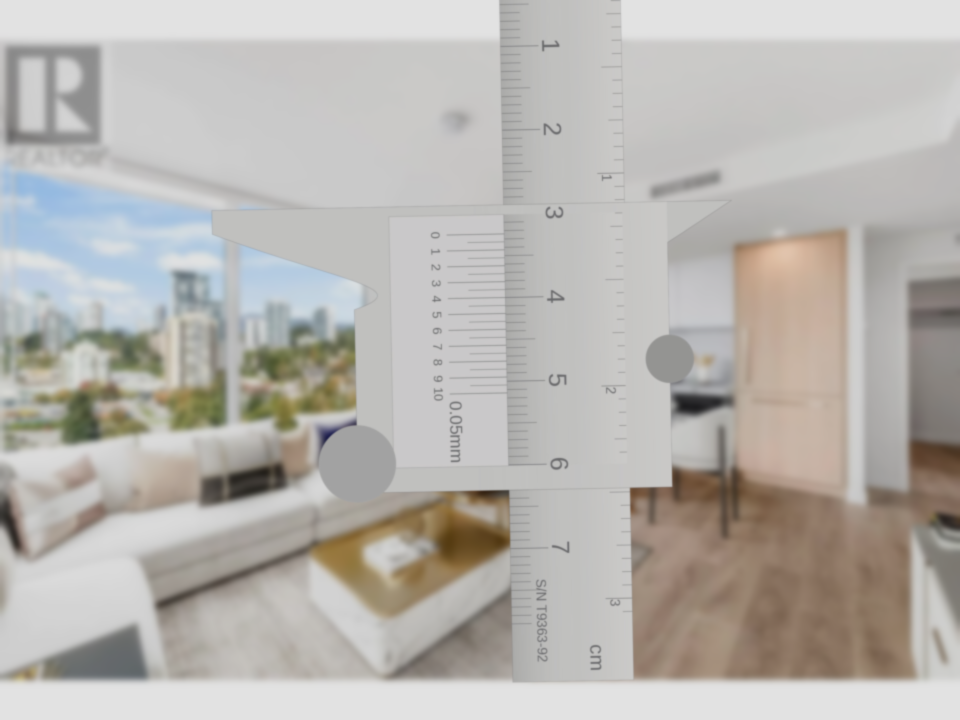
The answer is 32.4; mm
